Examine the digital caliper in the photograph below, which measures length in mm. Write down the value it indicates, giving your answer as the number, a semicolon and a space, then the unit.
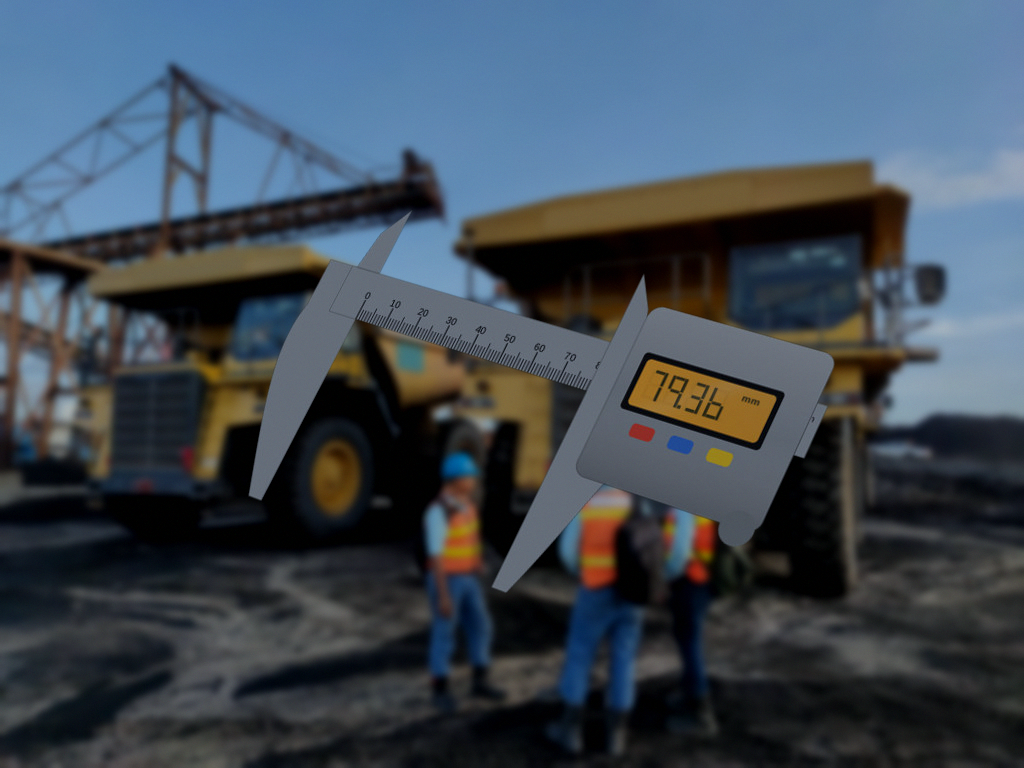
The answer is 79.36; mm
